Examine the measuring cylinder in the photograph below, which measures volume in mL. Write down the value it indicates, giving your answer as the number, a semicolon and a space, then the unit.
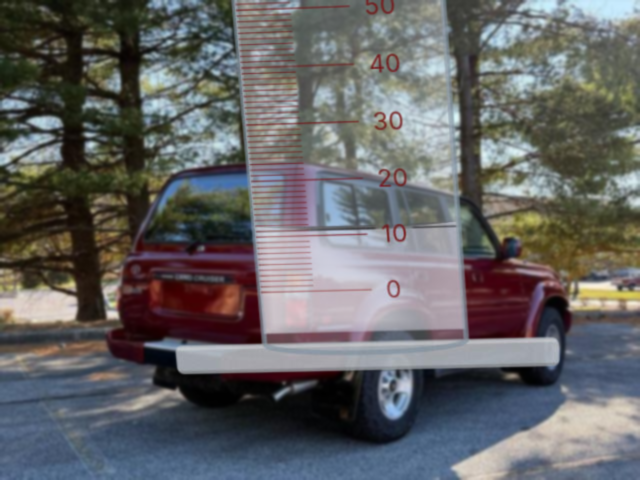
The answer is 11; mL
